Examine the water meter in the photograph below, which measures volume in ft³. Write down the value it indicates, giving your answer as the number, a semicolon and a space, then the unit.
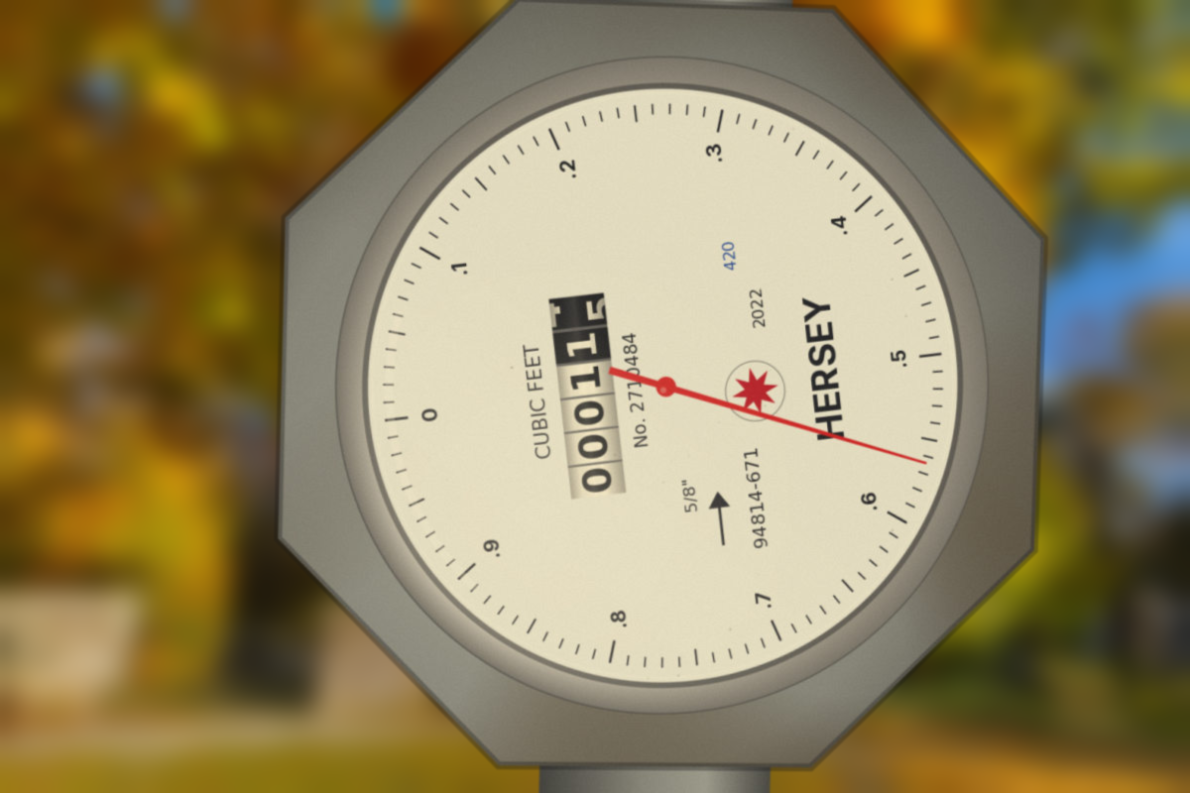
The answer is 114.56; ft³
